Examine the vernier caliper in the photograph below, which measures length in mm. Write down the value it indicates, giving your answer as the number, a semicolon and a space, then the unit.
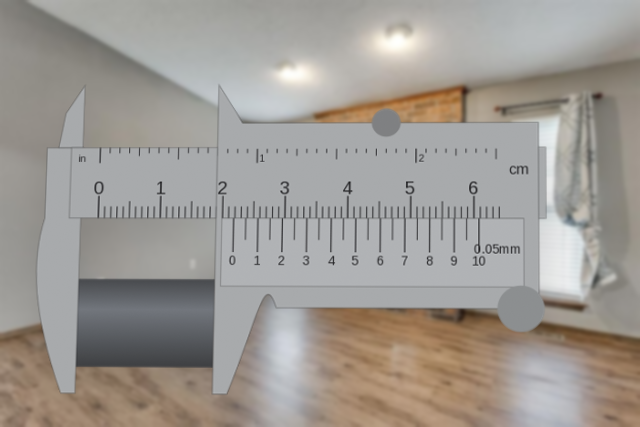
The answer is 21.8; mm
